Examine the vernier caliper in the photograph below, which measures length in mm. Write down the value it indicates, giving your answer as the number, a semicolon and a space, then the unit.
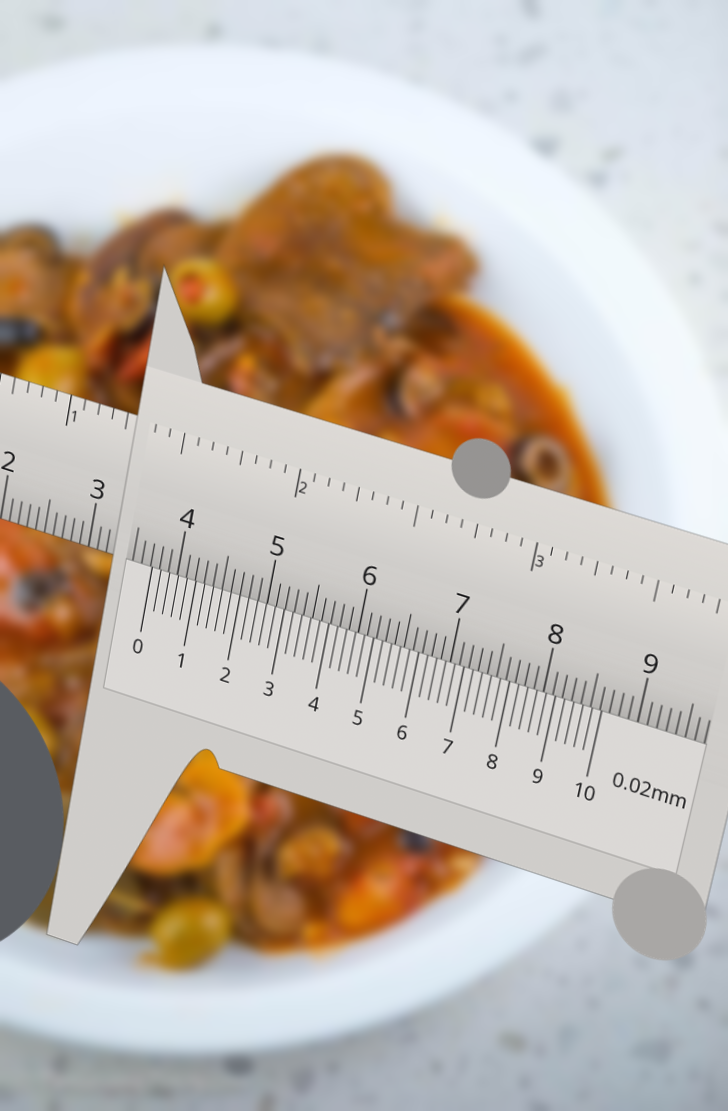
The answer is 37.2; mm
